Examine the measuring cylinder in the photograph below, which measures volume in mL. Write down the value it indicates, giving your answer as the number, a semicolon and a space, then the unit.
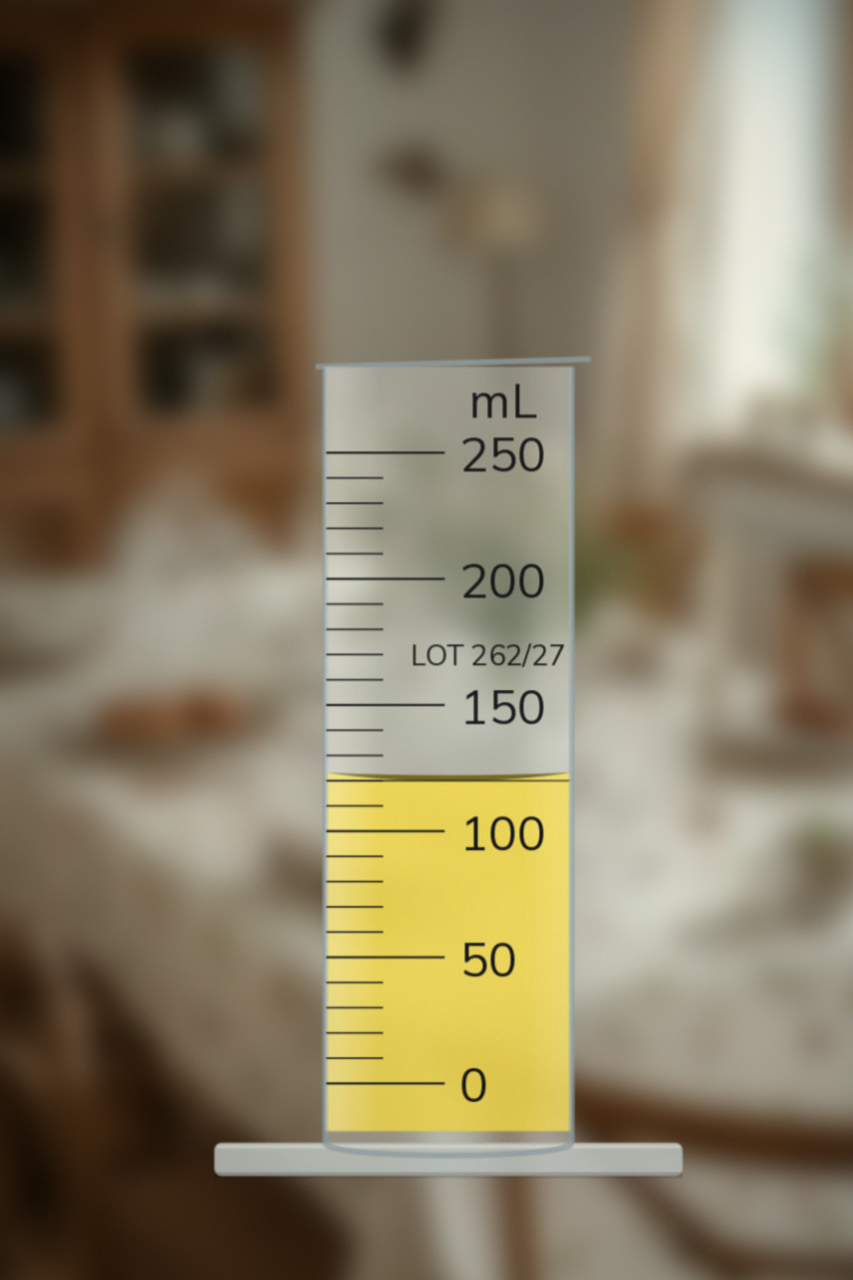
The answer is 120; mL
